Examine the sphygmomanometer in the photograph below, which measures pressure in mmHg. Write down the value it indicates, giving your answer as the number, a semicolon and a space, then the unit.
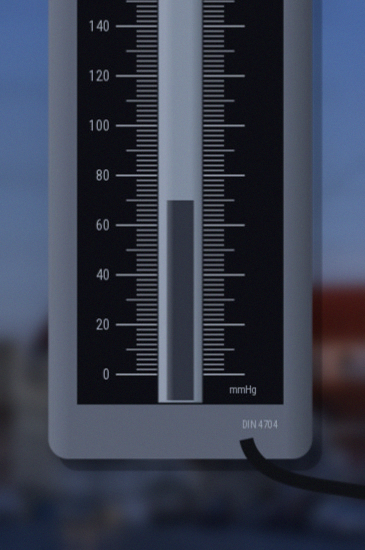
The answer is 70; mmHg
